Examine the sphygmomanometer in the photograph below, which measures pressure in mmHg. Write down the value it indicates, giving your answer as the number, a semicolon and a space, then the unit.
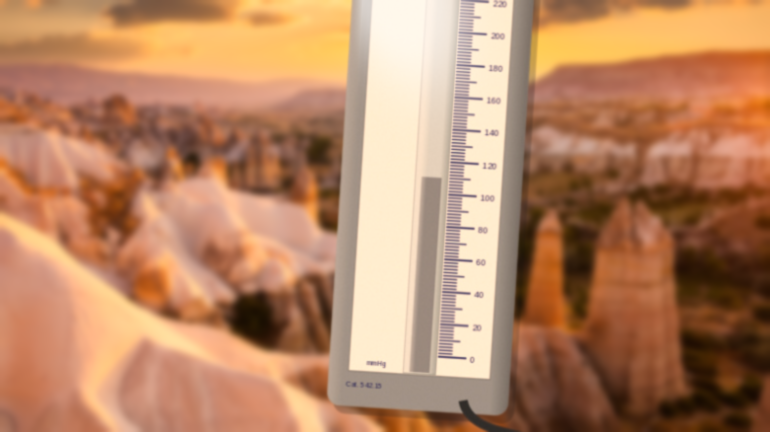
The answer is 110; mmHg
